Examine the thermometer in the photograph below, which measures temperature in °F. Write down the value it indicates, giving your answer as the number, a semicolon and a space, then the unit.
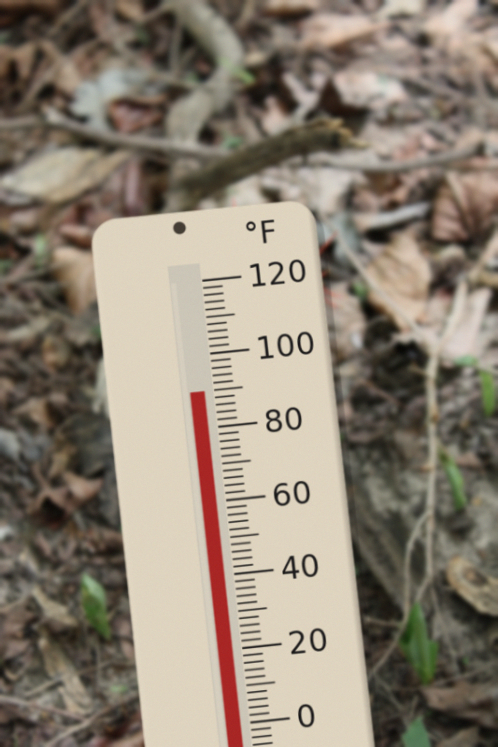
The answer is 90; °F
